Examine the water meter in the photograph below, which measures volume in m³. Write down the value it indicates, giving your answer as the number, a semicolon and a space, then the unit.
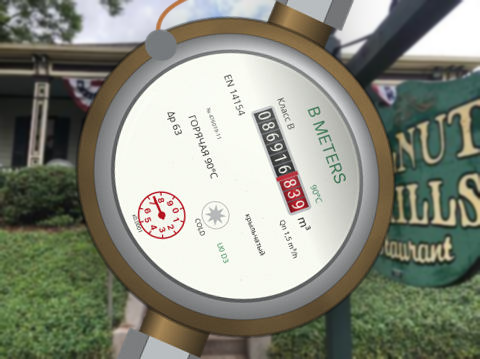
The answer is 86916.8397; m³
